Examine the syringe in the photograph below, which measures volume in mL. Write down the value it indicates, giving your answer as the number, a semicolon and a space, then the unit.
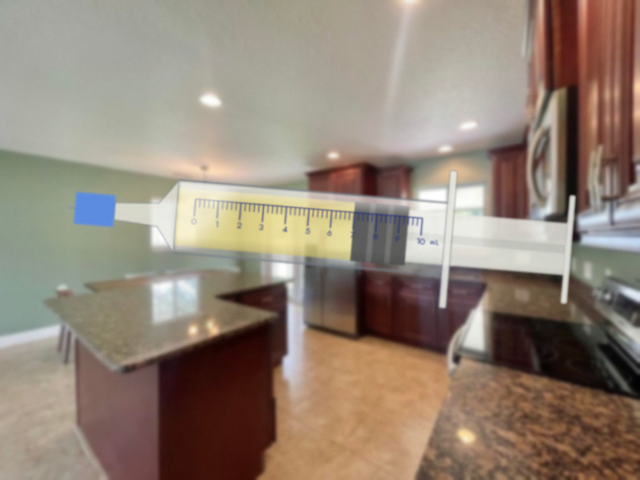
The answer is 7; mL
